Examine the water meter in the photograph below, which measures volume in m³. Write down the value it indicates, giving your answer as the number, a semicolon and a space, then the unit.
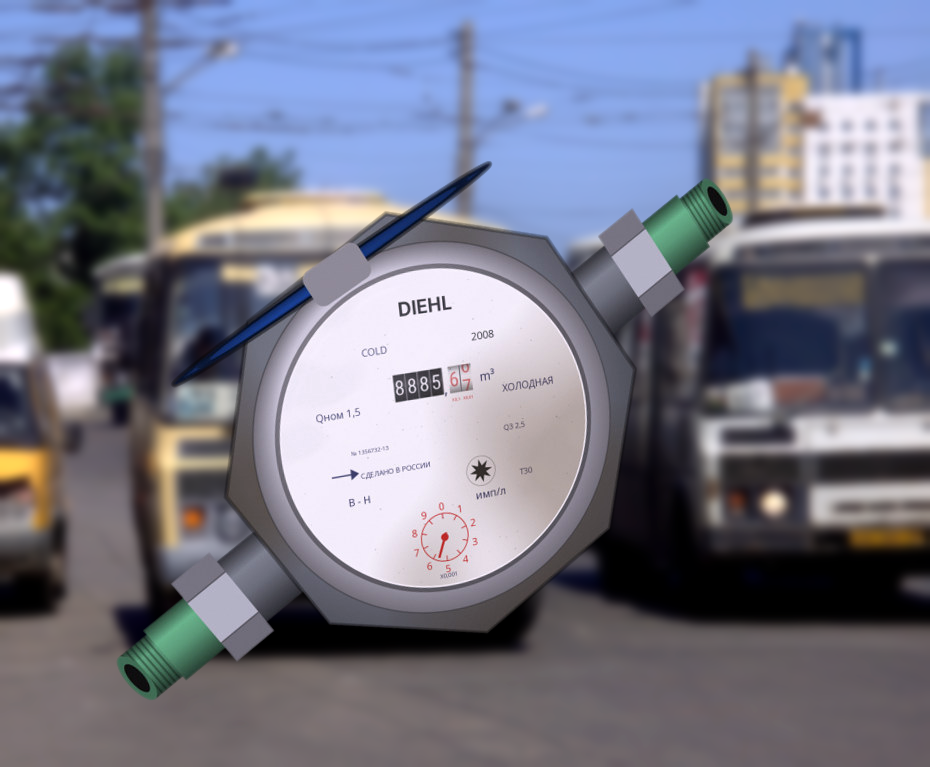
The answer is 8885.665; m³
